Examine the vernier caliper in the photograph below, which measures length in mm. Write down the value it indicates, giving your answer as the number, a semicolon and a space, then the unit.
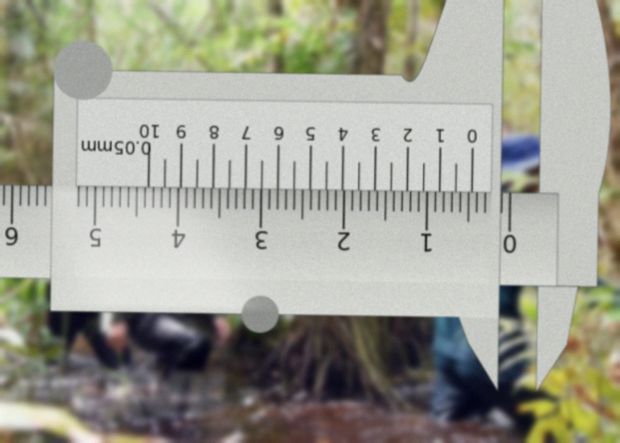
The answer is 4.6; mm
